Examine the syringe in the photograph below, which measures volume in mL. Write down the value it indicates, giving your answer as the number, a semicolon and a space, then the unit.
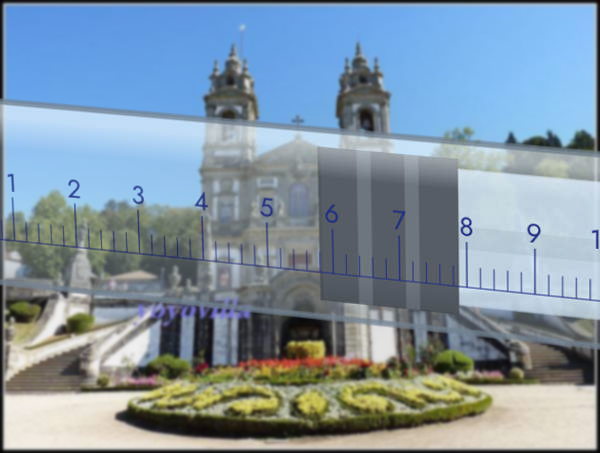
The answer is 5.8; mL
